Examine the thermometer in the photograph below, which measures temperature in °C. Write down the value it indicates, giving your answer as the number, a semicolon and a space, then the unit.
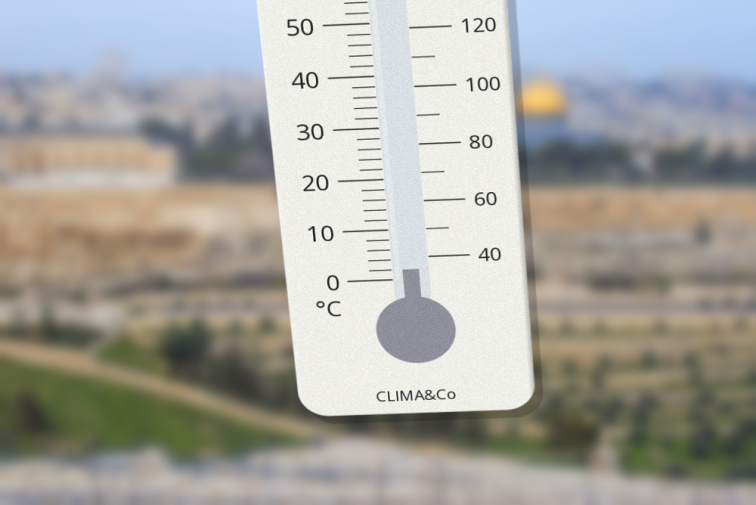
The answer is 2; °C
